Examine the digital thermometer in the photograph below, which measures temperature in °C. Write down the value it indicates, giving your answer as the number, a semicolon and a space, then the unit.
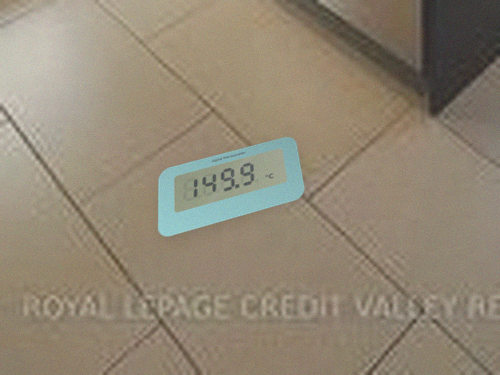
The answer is 149.9; °C
